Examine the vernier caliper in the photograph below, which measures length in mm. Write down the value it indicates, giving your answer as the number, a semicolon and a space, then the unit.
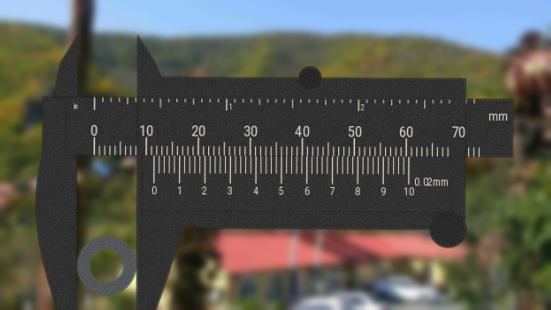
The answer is 11.5; mm
